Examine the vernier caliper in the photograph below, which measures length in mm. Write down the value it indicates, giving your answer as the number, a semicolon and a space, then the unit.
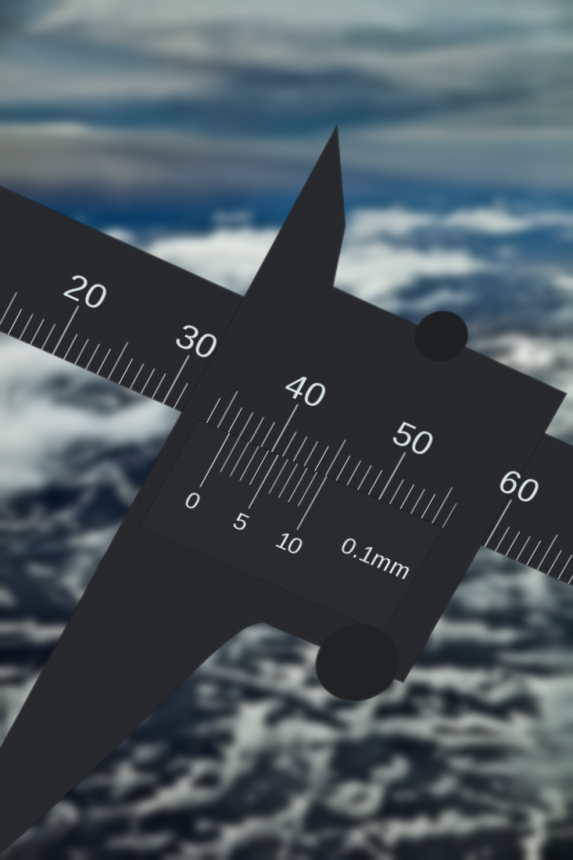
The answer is 36.1; mm
